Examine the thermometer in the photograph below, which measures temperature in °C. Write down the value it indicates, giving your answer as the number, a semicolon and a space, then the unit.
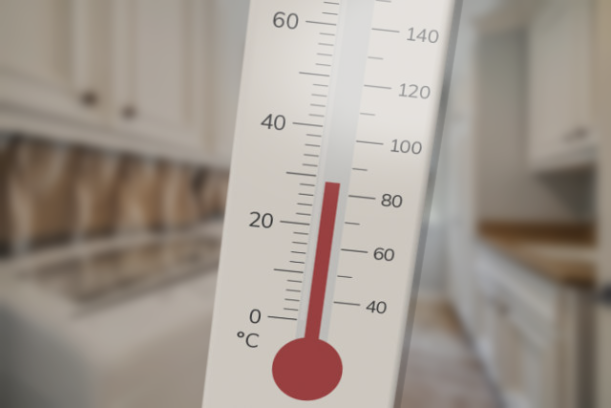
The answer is 29; °C
